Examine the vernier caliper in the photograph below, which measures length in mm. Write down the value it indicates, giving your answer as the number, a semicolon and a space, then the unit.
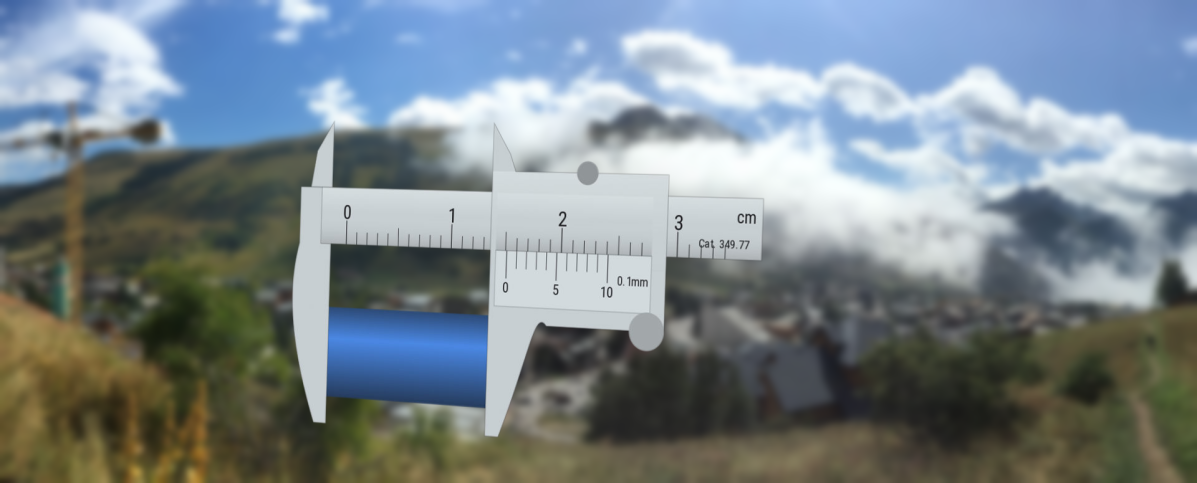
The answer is 15.1; mm
